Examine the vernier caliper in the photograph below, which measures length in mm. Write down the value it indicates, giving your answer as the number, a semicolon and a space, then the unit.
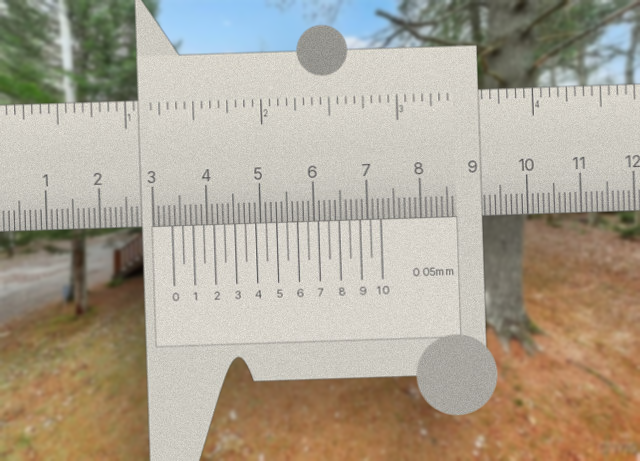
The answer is 33.5; mm
